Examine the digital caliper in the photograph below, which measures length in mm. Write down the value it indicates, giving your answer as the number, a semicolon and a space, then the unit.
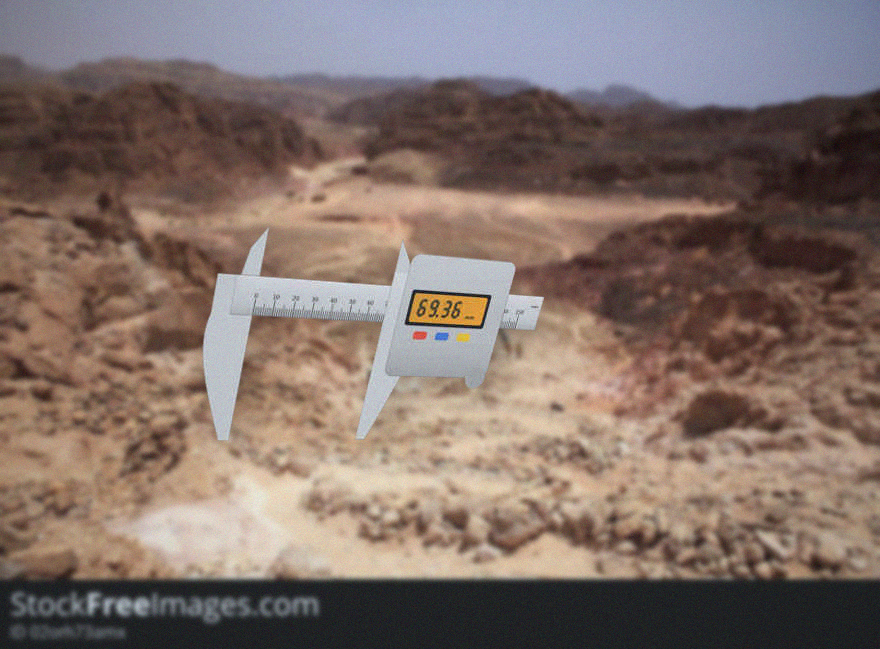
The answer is 69.36; mm
